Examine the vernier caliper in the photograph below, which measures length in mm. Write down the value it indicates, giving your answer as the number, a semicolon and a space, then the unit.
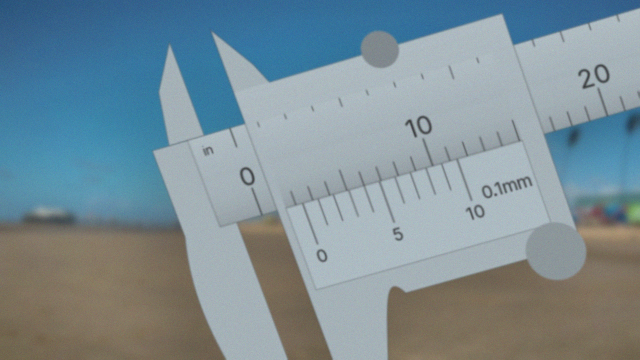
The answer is 2.4; mm
